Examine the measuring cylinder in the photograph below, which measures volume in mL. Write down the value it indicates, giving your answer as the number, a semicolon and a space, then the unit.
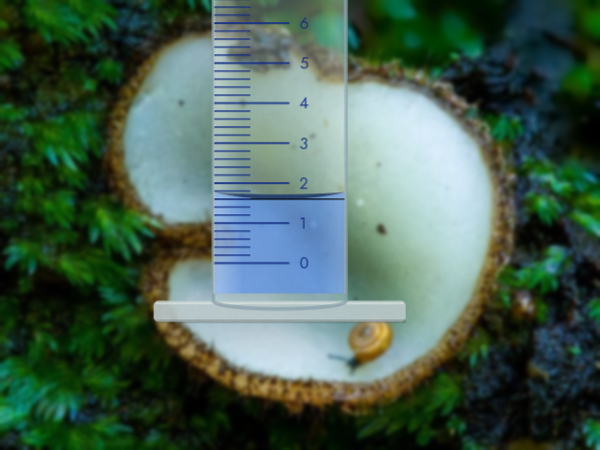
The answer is 1.6; mL
